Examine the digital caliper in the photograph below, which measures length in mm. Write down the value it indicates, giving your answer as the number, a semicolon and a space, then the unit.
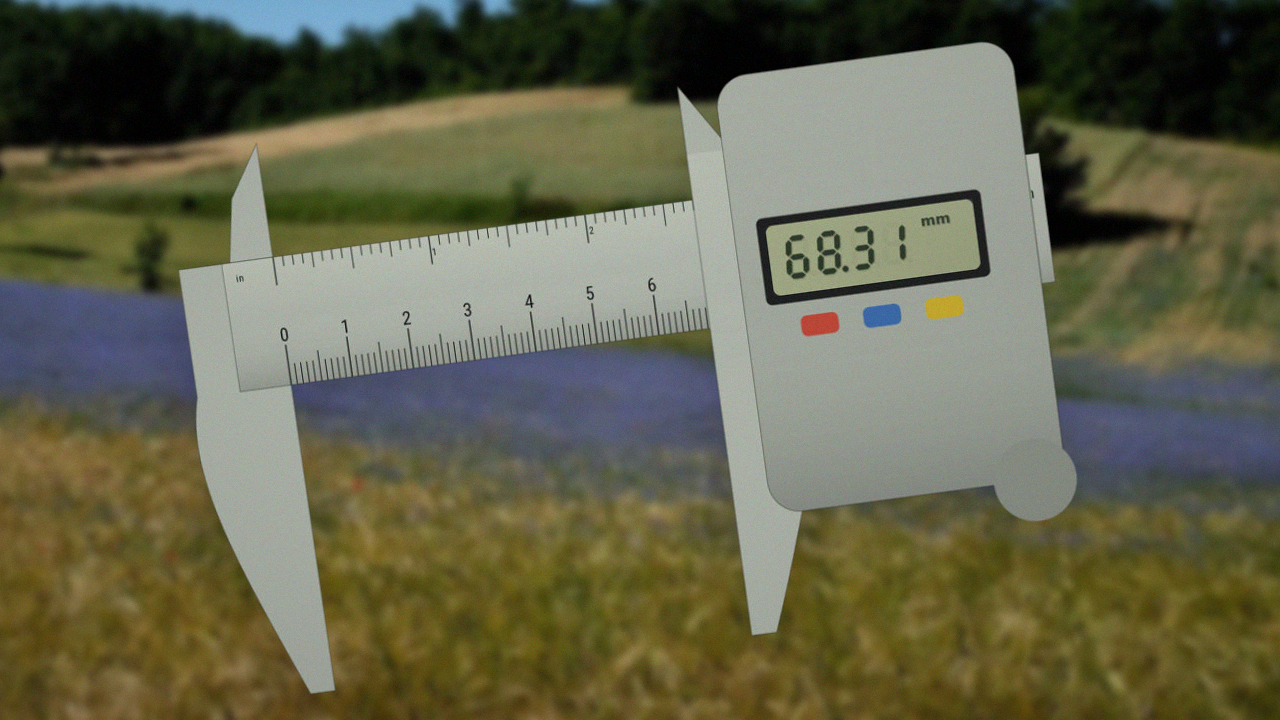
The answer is 68.31; mm
